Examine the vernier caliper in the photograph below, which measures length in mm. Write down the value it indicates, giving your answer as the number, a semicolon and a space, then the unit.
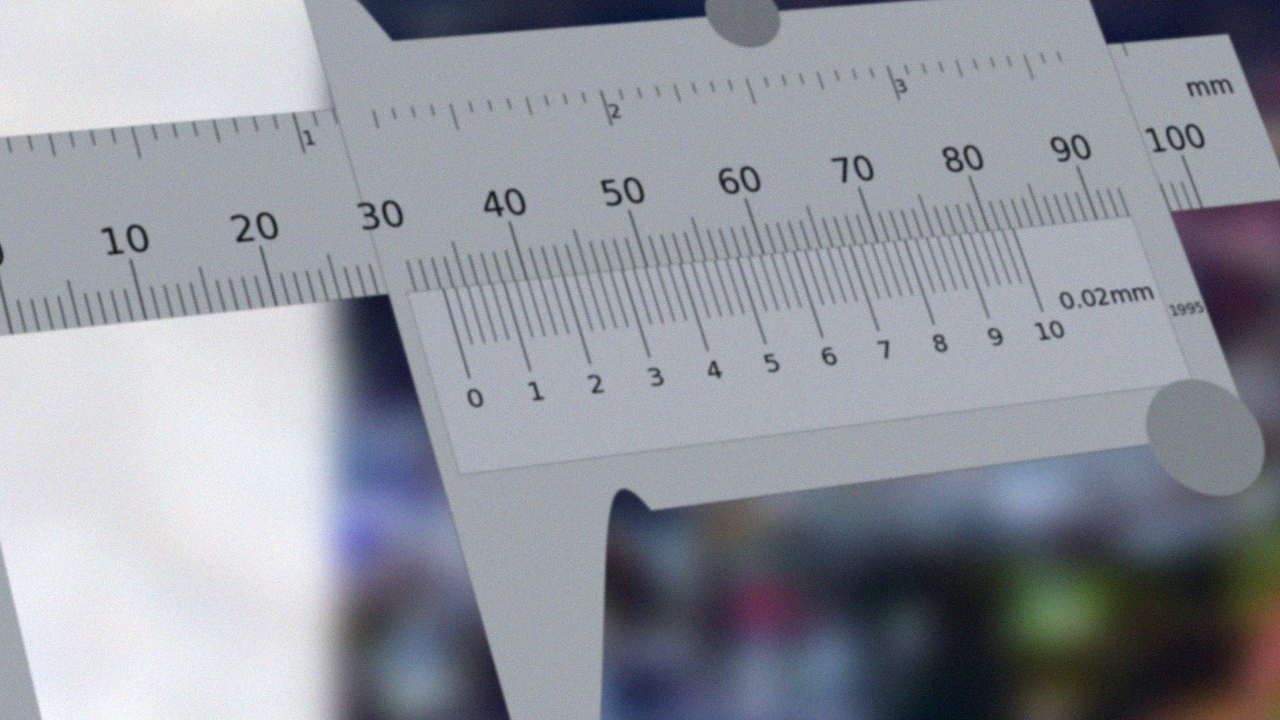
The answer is 33.2; mm
